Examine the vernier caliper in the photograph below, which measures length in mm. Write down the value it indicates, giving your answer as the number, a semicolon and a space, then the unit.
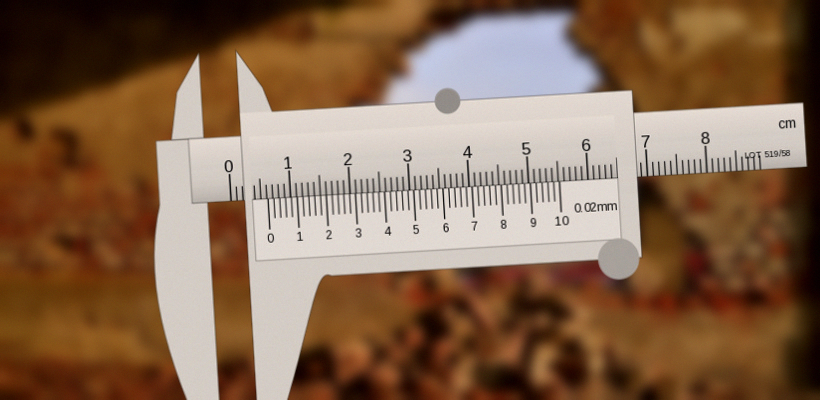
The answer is 6.2; mm
